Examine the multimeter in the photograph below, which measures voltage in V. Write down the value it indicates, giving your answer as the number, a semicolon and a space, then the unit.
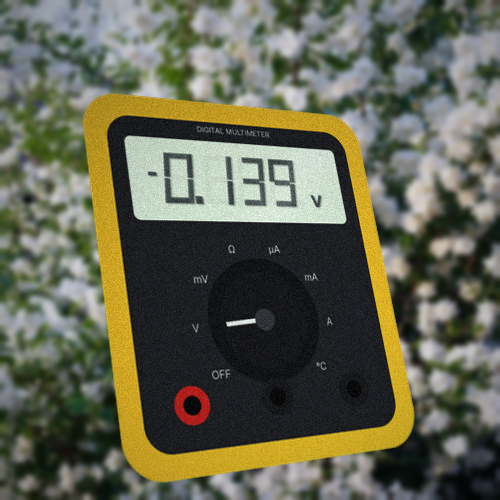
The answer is -0.139; V
